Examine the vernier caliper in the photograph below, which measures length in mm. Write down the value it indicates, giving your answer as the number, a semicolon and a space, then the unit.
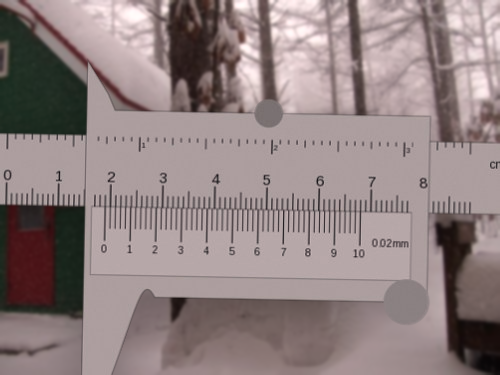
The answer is 19.0; mm
